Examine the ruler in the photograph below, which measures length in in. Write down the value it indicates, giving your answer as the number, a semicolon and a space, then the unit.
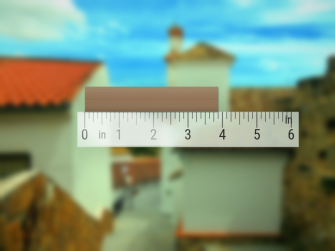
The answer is 3.875; in
